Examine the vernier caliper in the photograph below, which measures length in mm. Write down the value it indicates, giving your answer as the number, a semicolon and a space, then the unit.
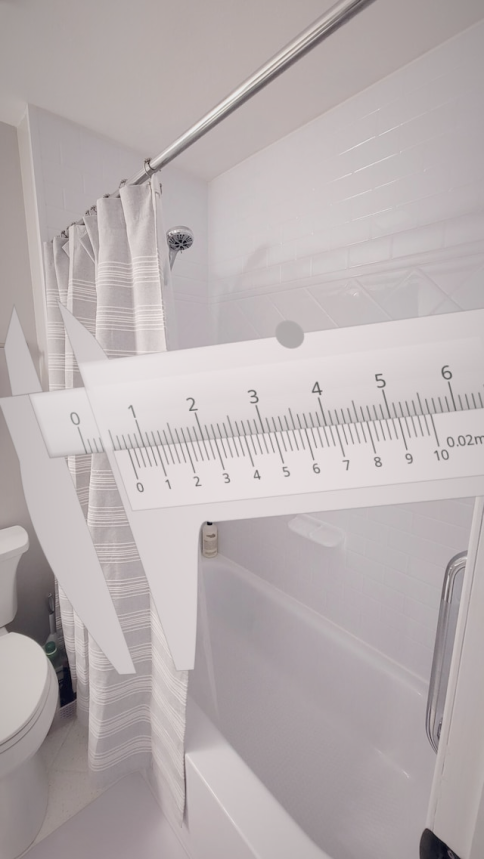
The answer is 7.2; mm
